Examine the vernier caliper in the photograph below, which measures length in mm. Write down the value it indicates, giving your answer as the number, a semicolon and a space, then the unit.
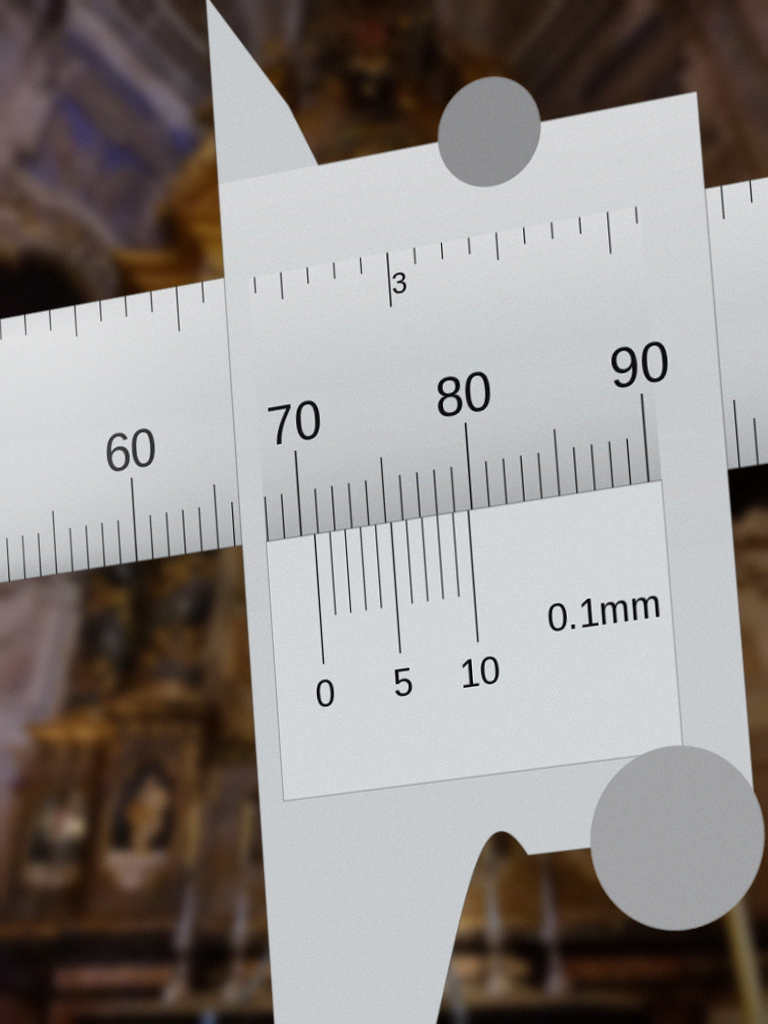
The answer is 70.8; mm
